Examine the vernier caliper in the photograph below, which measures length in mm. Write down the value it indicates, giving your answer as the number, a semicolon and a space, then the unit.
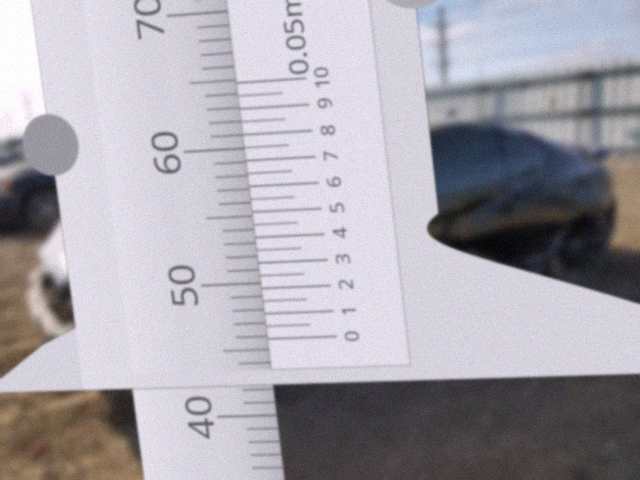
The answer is 45.8; mm
